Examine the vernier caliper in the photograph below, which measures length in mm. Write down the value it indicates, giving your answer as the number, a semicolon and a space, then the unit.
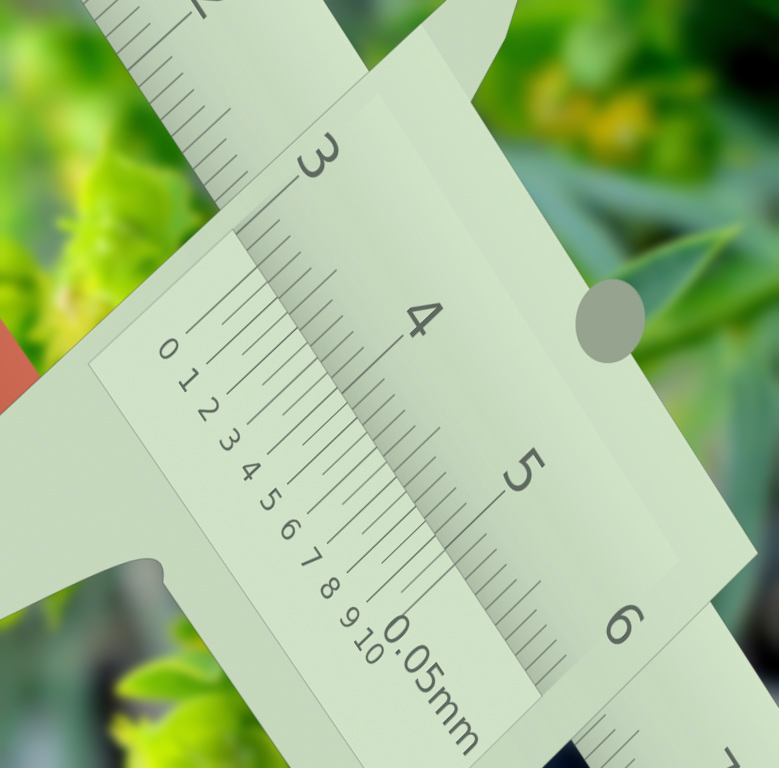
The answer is 32.0; mm
